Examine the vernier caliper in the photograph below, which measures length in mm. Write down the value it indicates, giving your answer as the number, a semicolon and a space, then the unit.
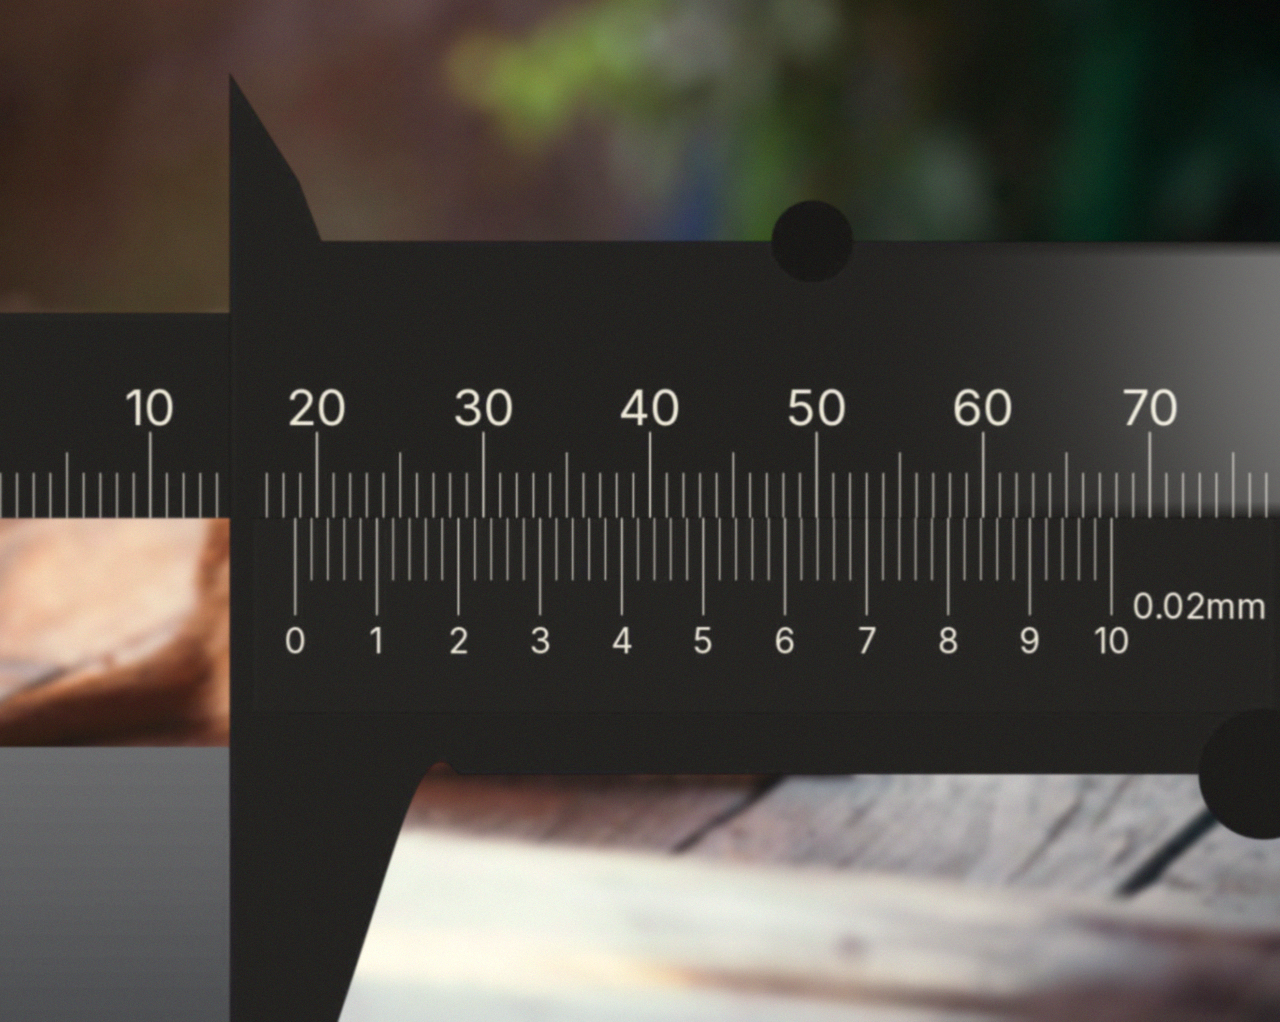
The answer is 18.7; mm
